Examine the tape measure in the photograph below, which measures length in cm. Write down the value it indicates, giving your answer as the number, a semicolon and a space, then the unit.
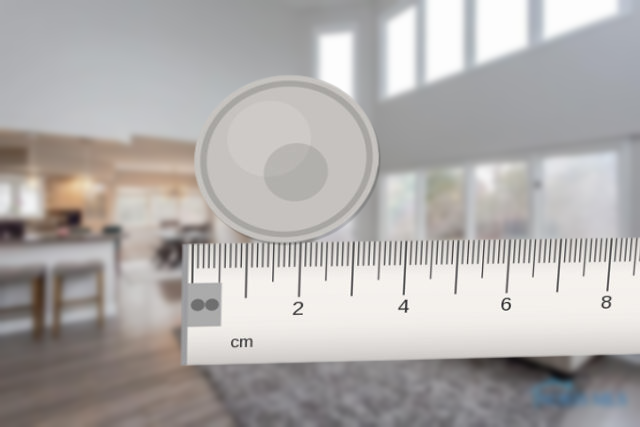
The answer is 3.4; cm
